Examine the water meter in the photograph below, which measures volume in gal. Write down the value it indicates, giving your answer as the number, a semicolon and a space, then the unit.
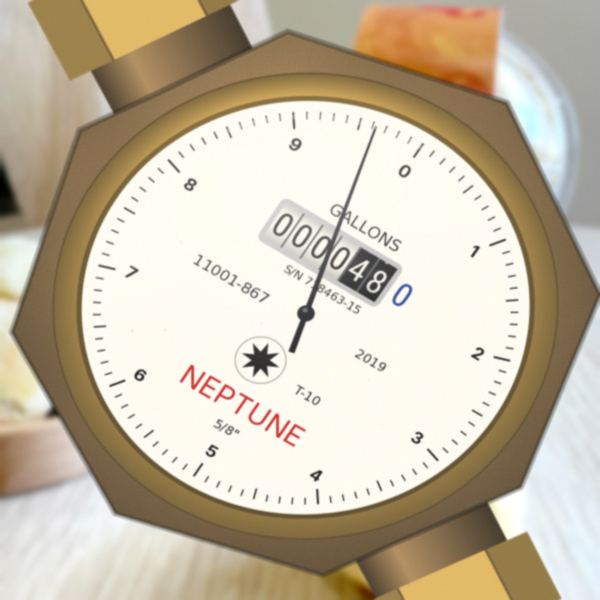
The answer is 479.6; gal
